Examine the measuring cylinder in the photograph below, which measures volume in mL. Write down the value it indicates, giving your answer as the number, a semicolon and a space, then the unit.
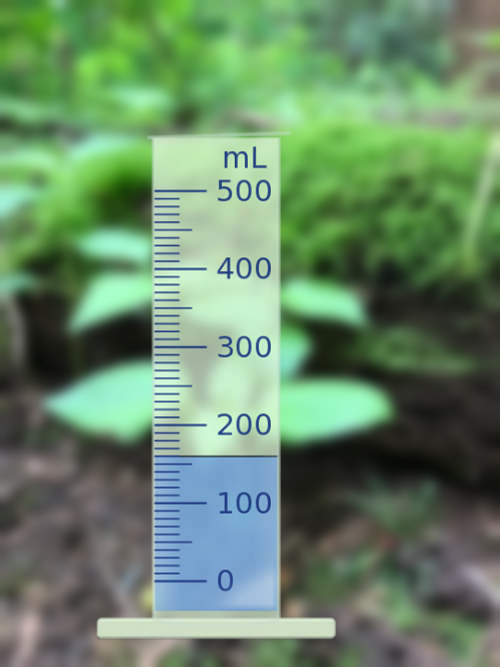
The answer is 160; mL
